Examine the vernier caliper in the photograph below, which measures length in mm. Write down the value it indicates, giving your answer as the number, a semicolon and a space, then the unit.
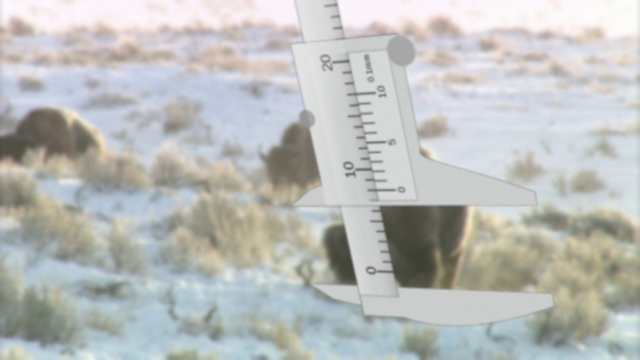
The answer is 8.0; mm
